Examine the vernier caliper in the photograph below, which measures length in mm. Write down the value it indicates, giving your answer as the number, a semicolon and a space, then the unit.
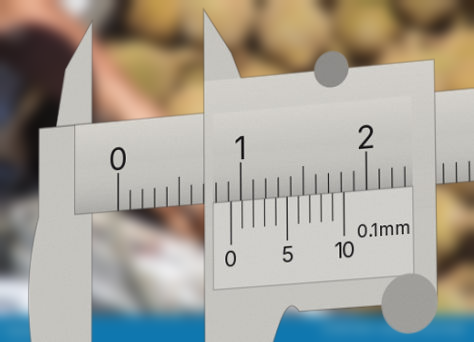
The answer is 9.2; mm
